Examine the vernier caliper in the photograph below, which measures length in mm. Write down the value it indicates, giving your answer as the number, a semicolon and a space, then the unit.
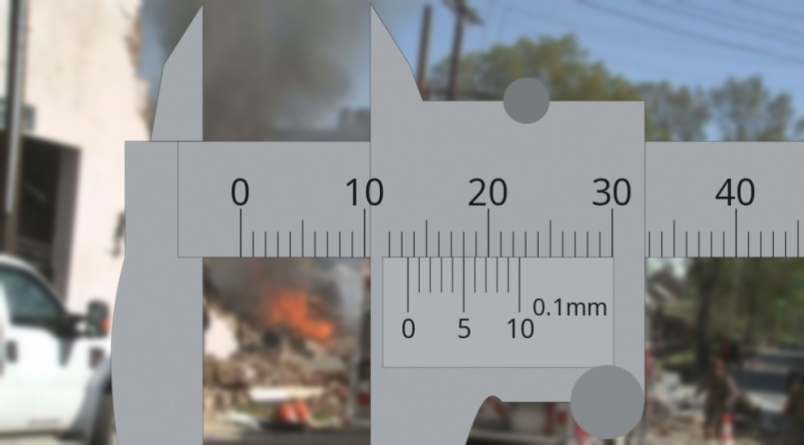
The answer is 13.5; mm
